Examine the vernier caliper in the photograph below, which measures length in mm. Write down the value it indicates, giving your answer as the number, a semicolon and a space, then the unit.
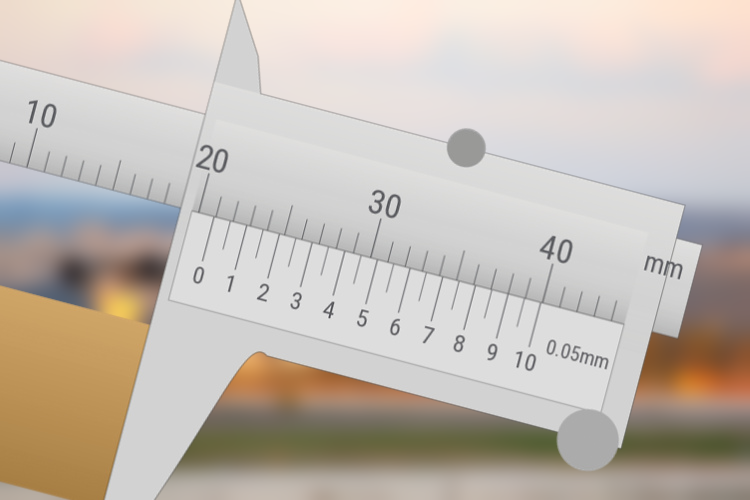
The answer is 20.9; mm
